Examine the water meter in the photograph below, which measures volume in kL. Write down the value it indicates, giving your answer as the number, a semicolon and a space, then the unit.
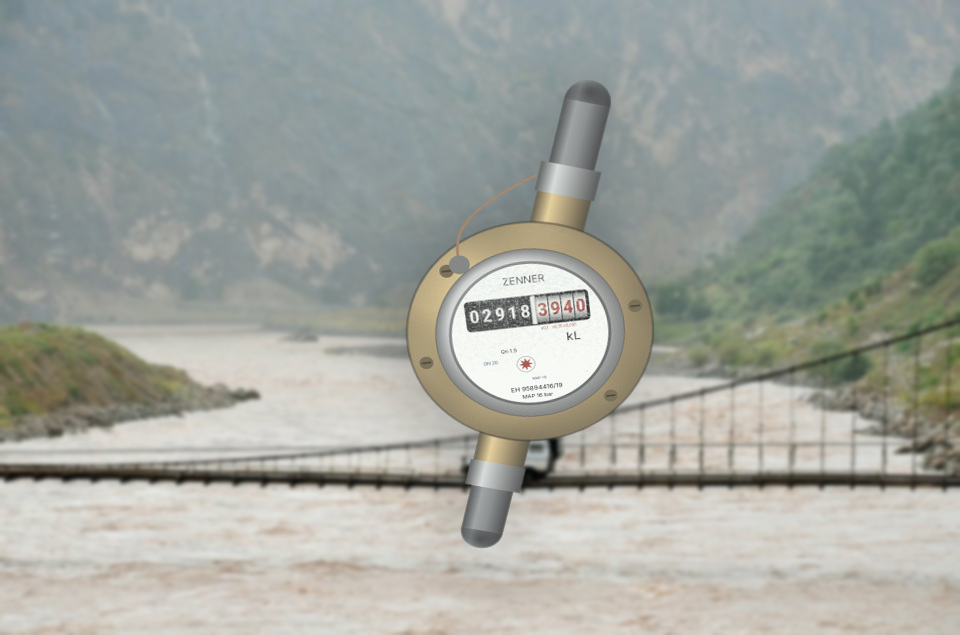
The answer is 2918.3940; kL
